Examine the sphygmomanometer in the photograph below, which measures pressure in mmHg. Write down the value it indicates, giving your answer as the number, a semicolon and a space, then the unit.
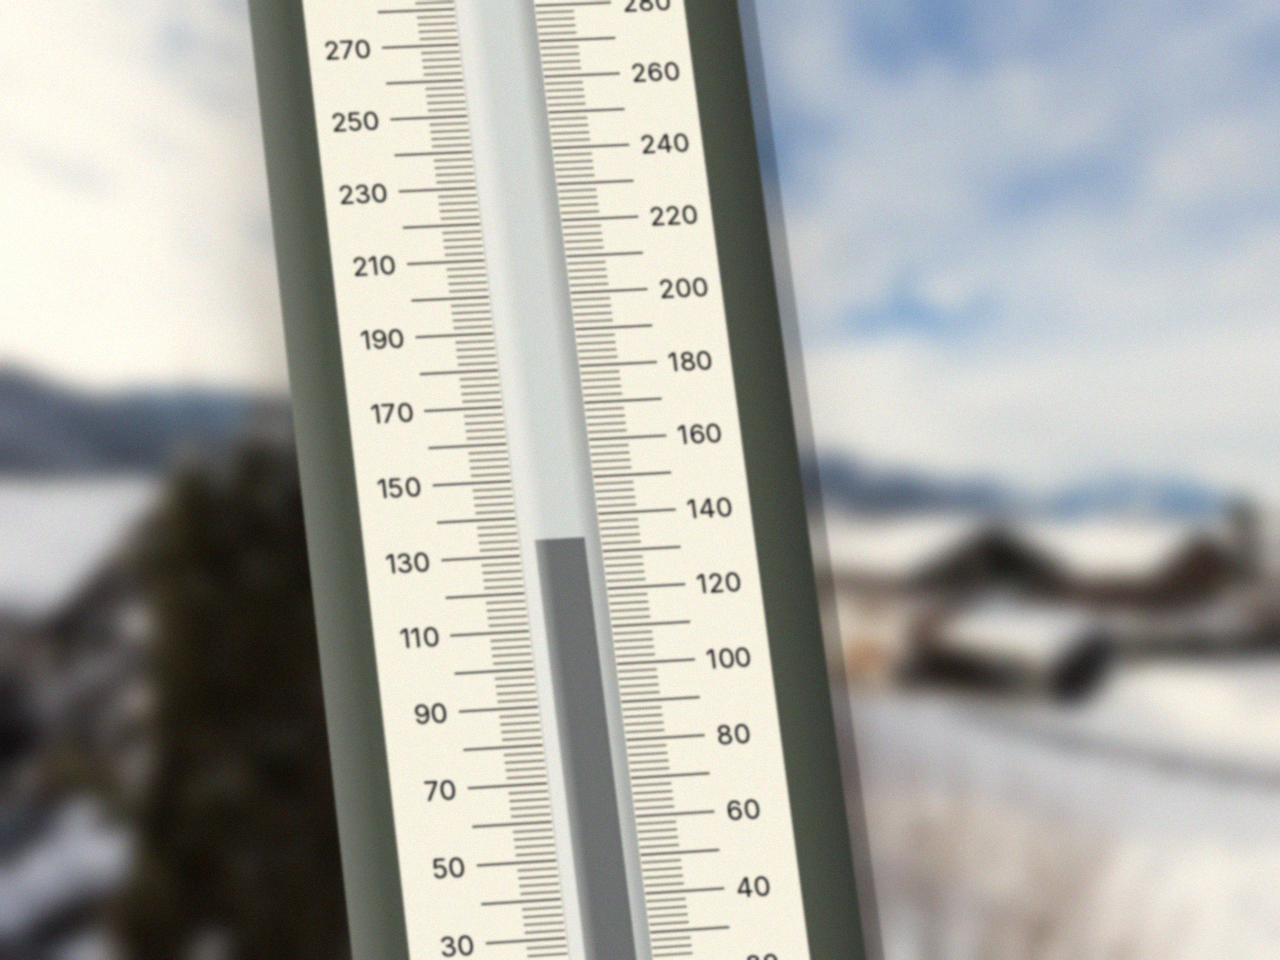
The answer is 134; mmHg
